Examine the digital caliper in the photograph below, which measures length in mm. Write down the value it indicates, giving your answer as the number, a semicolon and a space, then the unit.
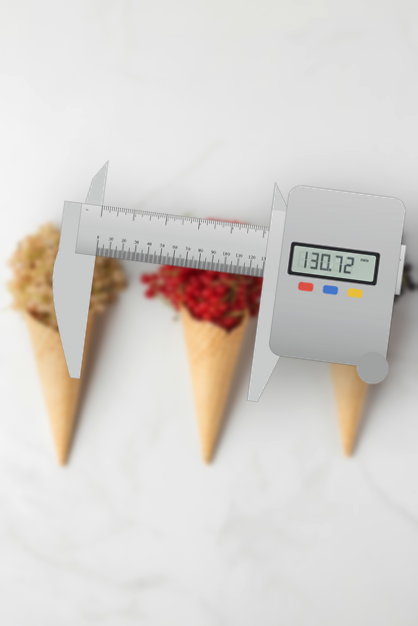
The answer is 130.72; mm
